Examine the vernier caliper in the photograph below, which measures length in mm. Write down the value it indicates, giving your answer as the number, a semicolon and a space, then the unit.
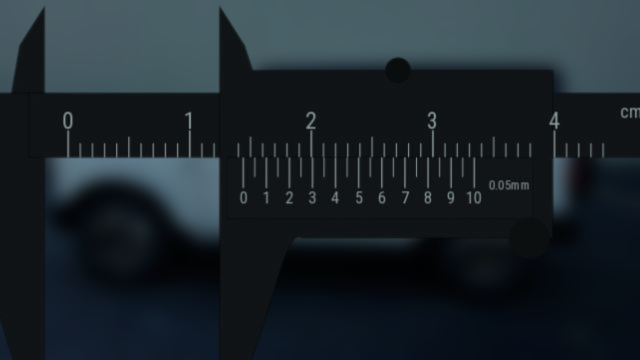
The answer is 14.4; mm
